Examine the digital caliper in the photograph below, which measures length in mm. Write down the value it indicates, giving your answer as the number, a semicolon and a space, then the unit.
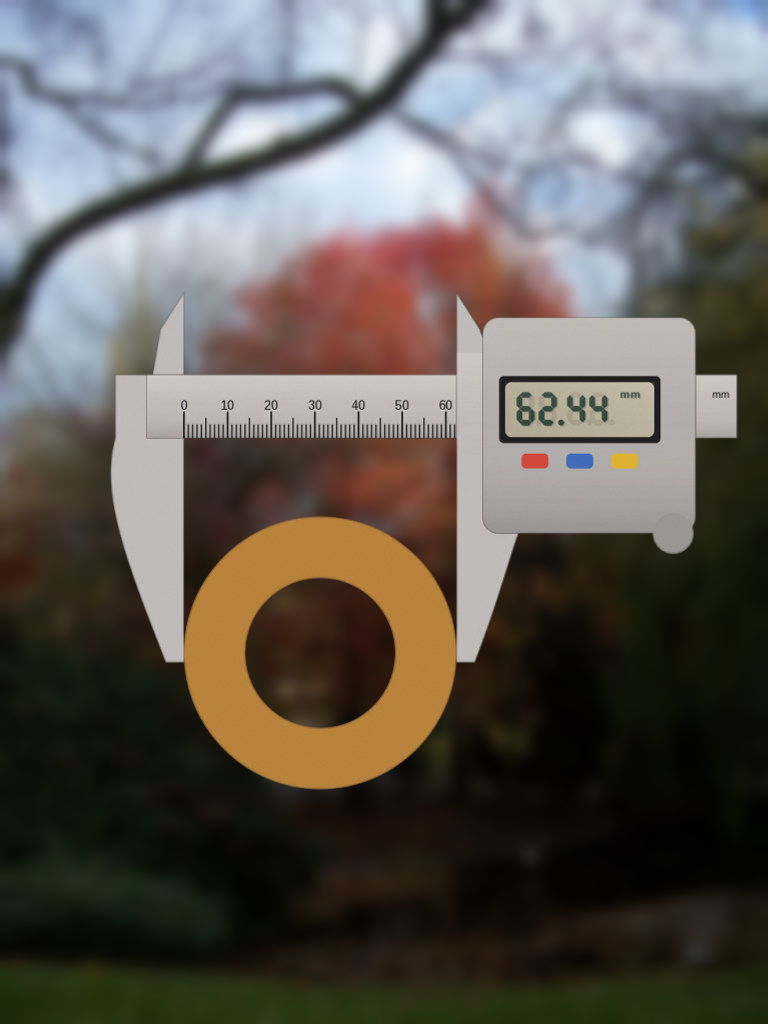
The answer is 62.44; mm
